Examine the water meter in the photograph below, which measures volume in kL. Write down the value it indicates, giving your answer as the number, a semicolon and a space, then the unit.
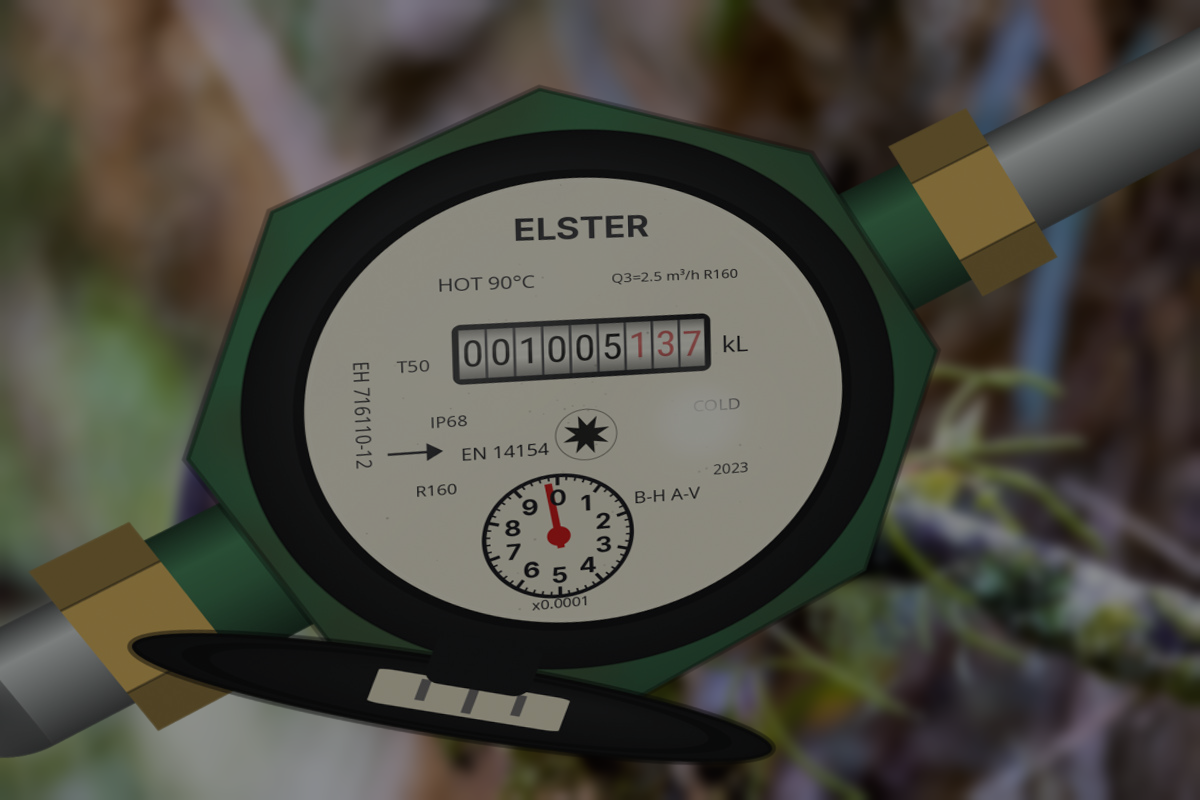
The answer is 1005.1369; kL
